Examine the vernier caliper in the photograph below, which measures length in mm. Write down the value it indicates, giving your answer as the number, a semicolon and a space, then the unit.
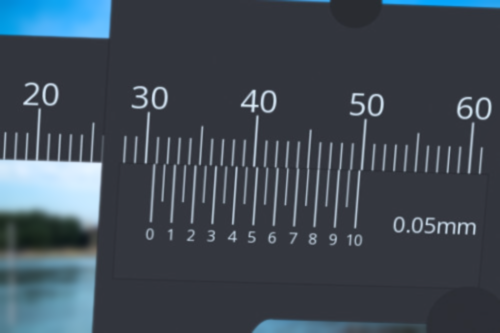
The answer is 30.8; mm
